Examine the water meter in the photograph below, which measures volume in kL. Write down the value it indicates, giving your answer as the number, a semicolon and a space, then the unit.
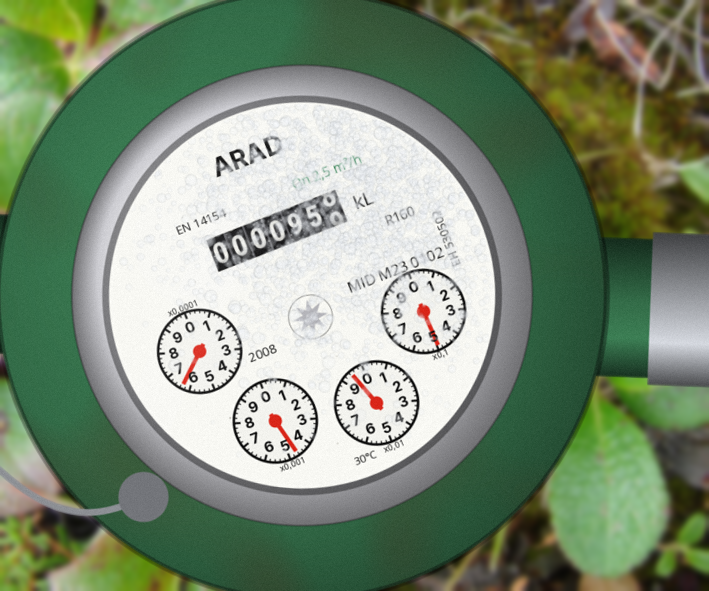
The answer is 958.4946; kL
